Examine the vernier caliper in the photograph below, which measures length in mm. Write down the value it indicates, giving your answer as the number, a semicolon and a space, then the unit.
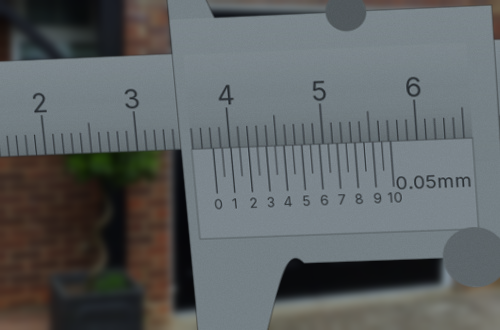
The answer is 38.2; mm
